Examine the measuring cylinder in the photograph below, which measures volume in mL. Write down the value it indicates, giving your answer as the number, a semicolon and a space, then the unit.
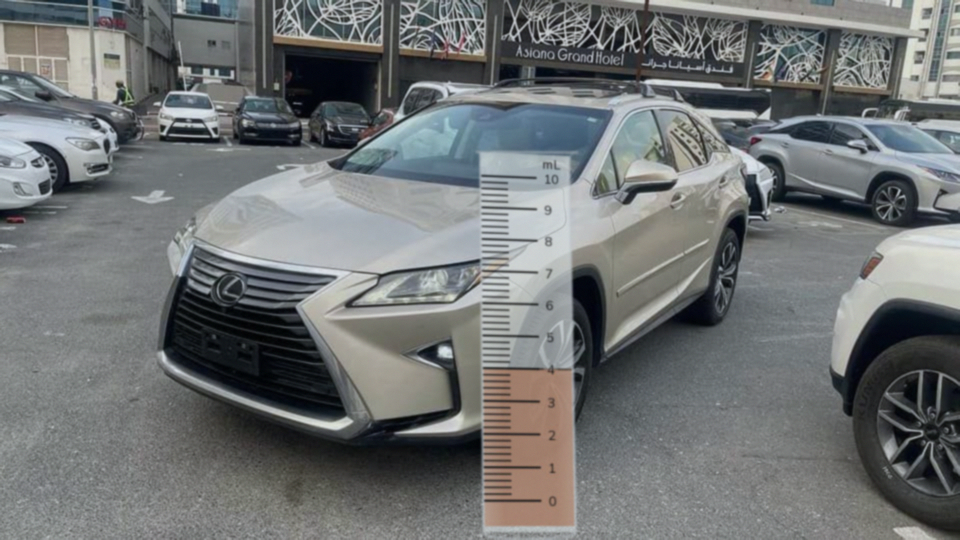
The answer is 4; mL
